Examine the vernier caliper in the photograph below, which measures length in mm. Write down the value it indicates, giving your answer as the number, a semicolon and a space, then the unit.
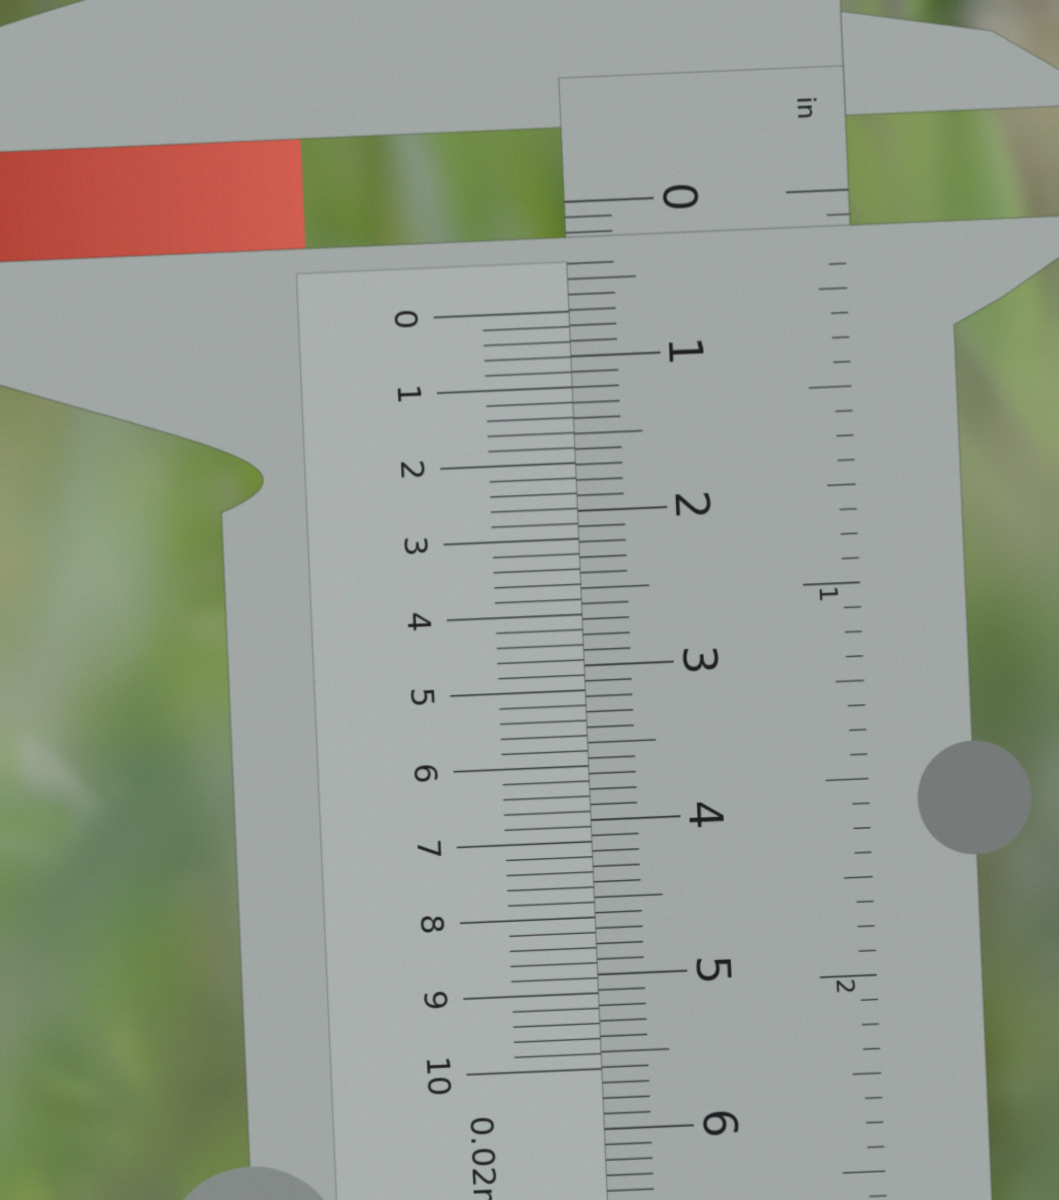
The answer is 7.1; mm
